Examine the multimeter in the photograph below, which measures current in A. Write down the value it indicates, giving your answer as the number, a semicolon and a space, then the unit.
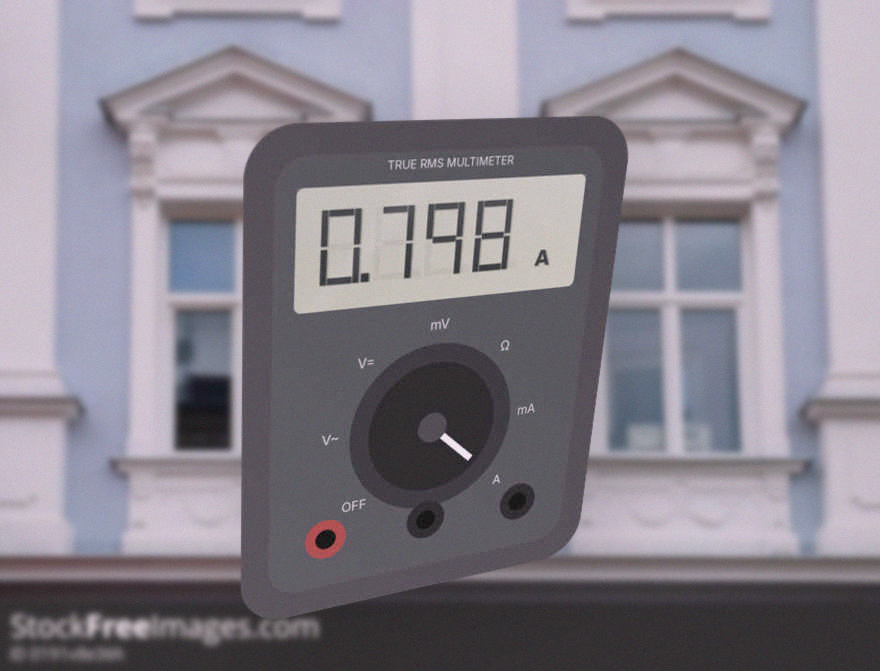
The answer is 0.798; A
